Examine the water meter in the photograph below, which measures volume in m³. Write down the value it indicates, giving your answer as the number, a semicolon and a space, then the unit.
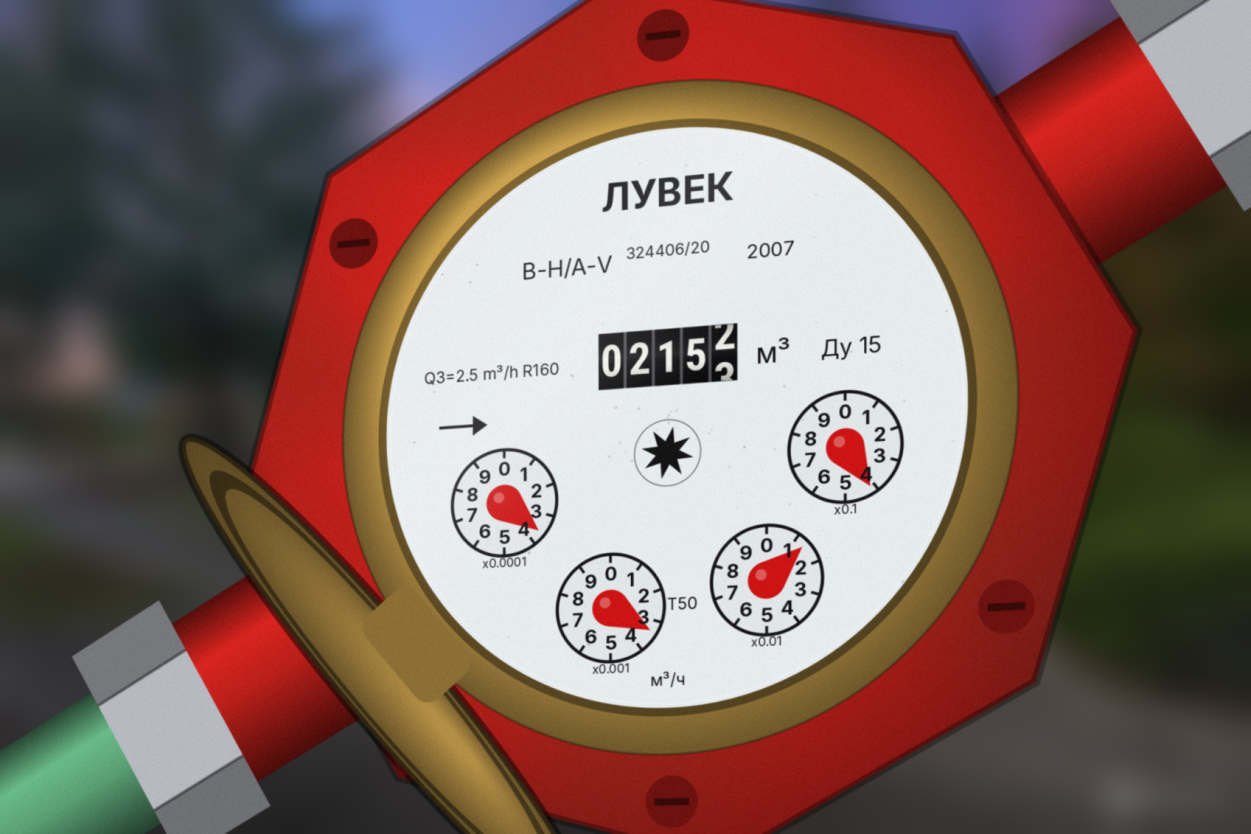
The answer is 2152.4133; m³
